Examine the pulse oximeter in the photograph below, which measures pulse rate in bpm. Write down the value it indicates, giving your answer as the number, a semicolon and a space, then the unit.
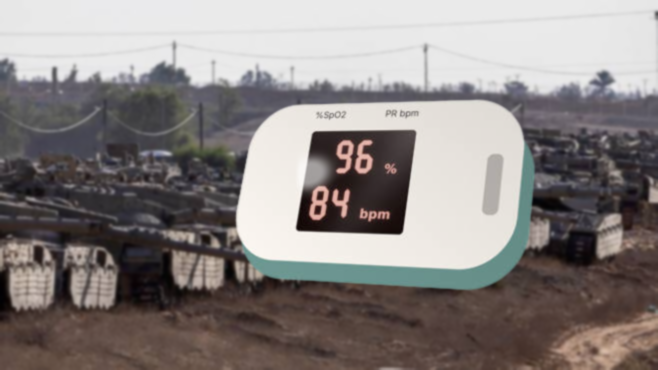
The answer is 84; bpm
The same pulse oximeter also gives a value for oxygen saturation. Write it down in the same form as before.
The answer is 96; %
